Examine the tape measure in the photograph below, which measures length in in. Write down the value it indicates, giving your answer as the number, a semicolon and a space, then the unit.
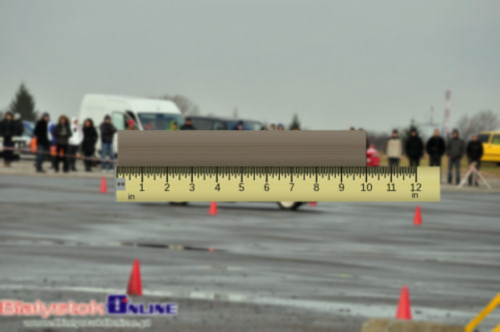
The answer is 10; in
